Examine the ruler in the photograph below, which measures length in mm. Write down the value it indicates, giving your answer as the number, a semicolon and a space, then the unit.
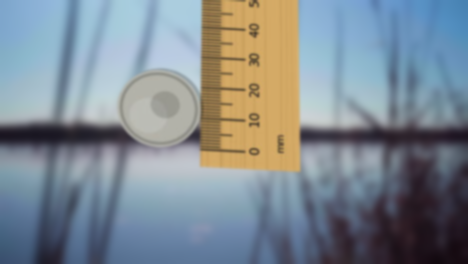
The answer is 25; mm
